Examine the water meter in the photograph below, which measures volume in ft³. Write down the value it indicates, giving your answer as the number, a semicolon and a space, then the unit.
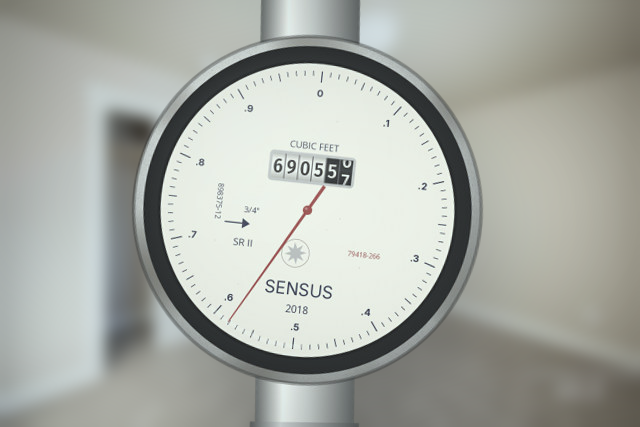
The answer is 690556.58; ft³
